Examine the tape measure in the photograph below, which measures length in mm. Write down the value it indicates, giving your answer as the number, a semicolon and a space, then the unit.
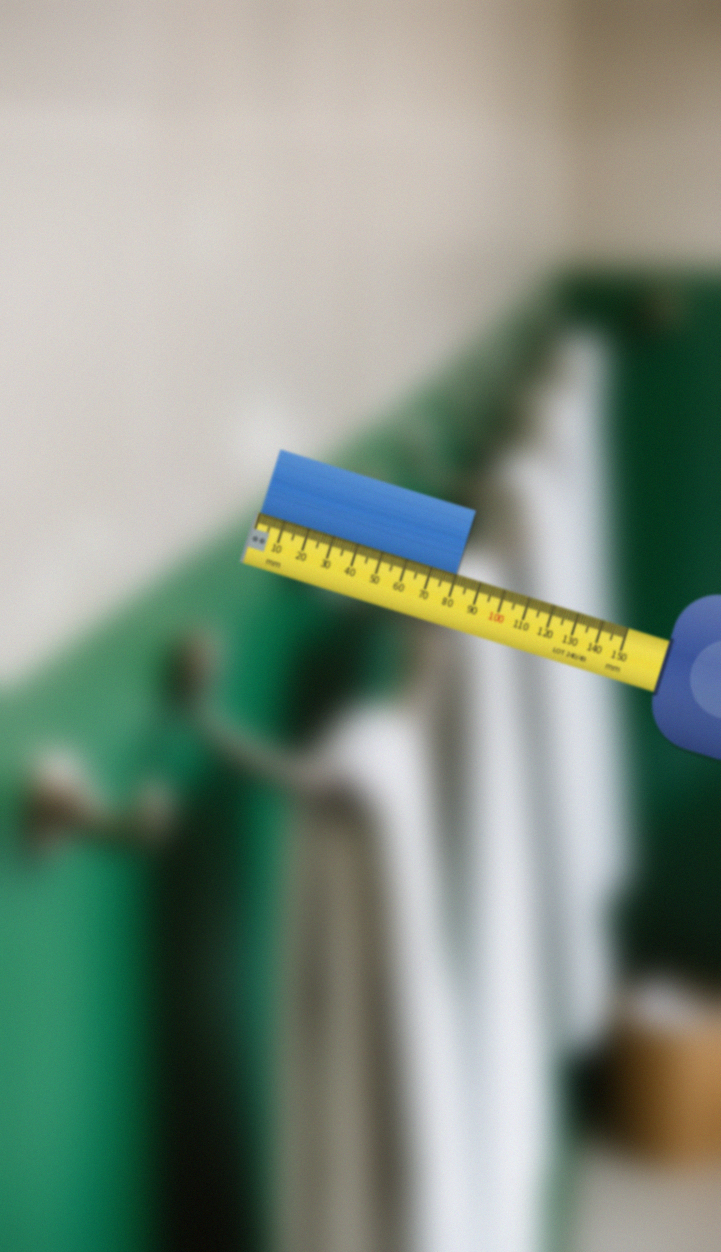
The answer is 80; mm
